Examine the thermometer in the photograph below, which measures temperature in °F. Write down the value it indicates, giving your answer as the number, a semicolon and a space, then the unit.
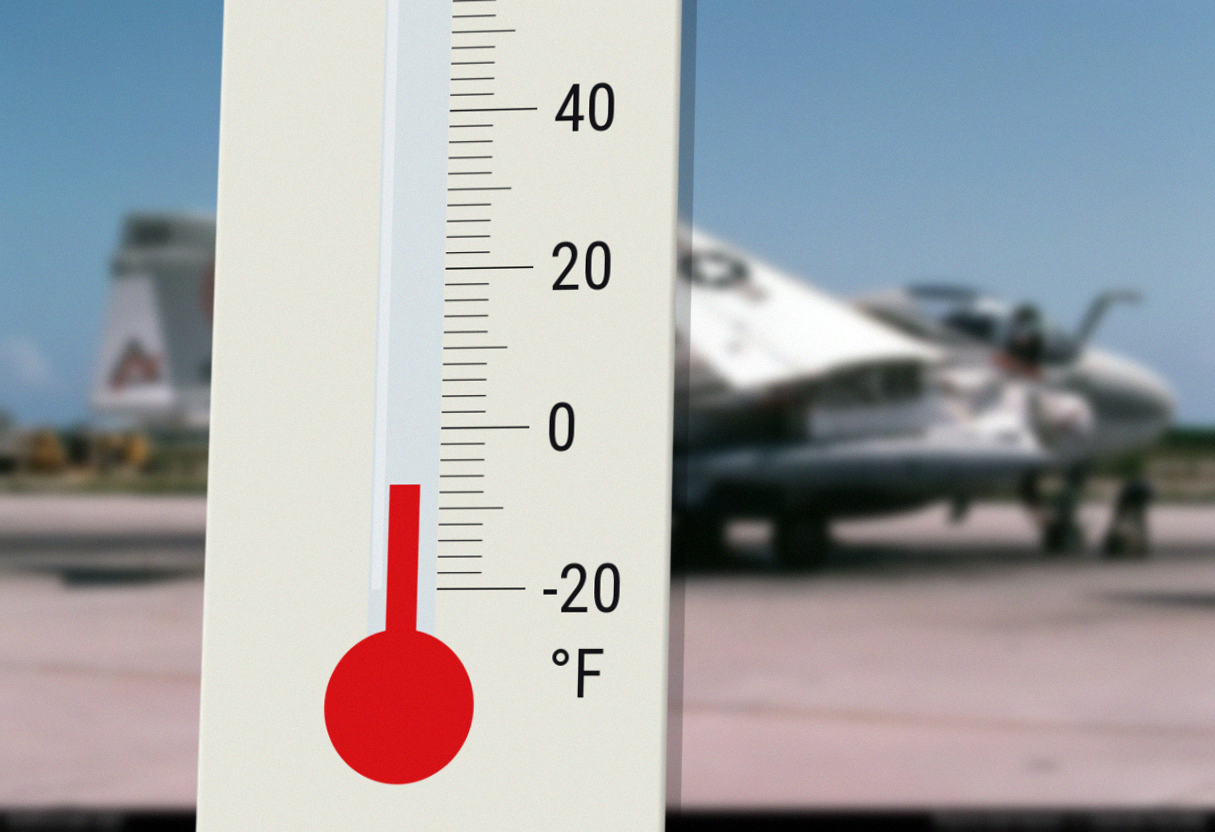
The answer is -7; °F
